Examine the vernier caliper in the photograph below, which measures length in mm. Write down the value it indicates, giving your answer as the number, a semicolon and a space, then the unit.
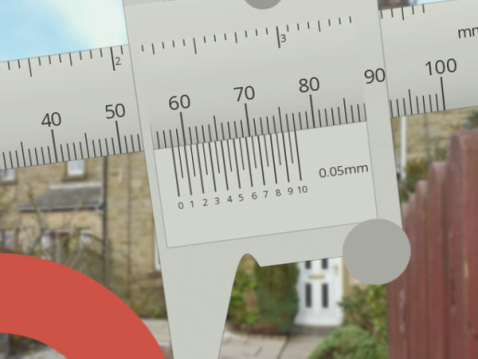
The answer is 58.0; mm
